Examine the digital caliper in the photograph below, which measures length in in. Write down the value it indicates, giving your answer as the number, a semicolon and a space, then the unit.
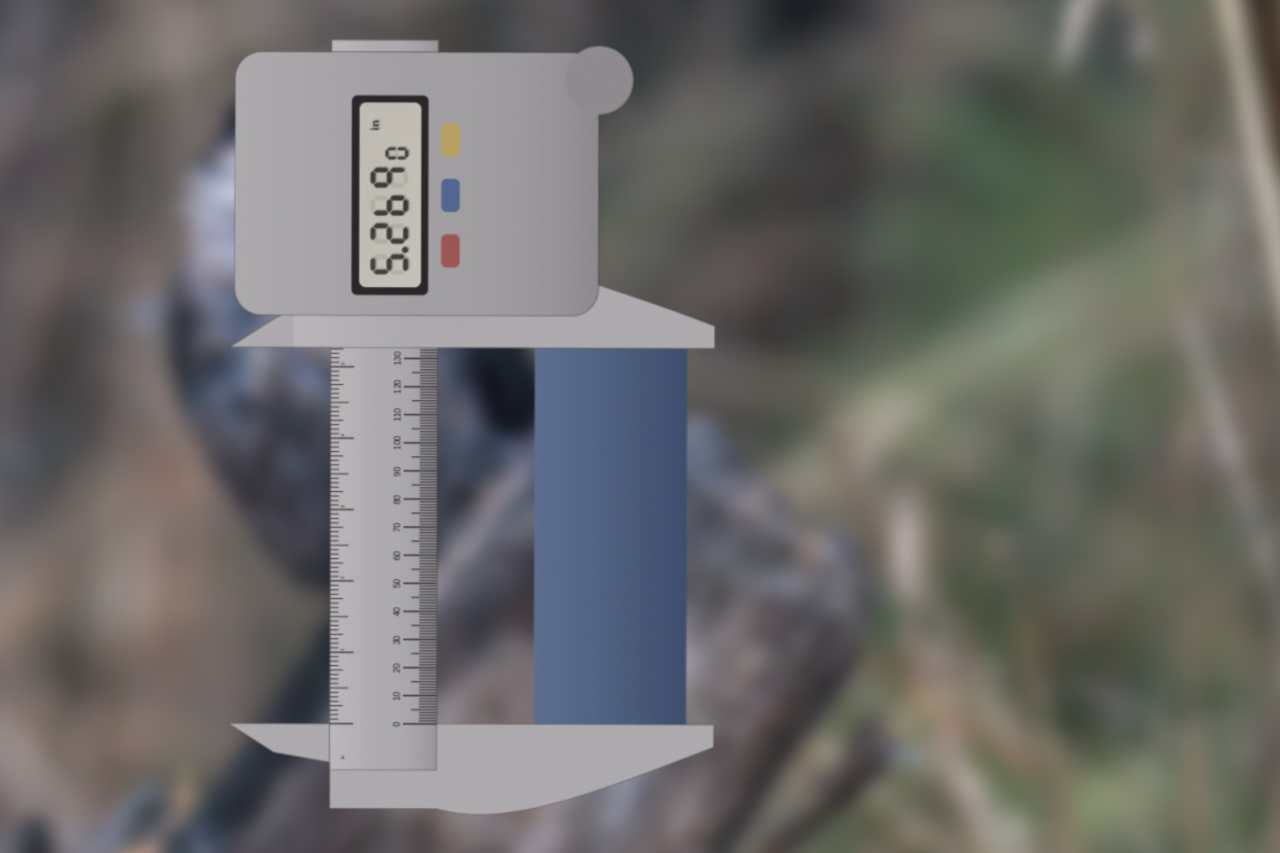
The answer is 5.2690; in
